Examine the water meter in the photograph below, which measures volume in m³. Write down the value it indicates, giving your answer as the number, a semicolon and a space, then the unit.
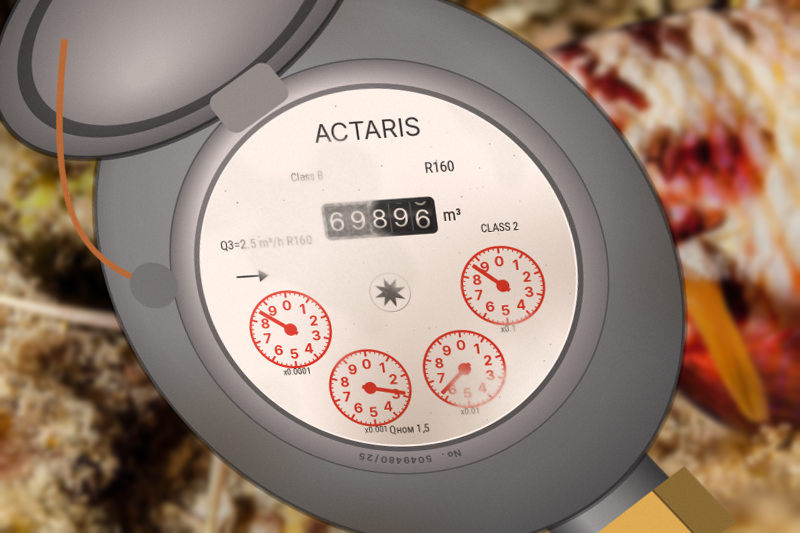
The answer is 69895.8628; m³
